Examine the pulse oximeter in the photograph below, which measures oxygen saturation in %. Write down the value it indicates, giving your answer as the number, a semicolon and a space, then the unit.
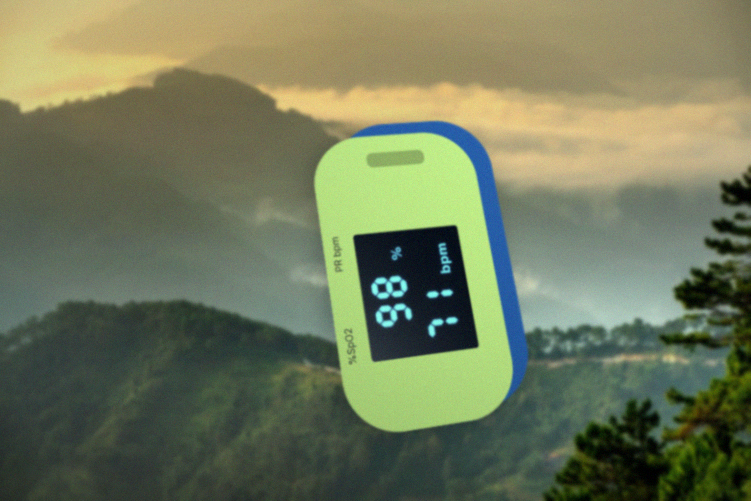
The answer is 98; %
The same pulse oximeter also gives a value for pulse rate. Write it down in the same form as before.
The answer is 71; bpm
